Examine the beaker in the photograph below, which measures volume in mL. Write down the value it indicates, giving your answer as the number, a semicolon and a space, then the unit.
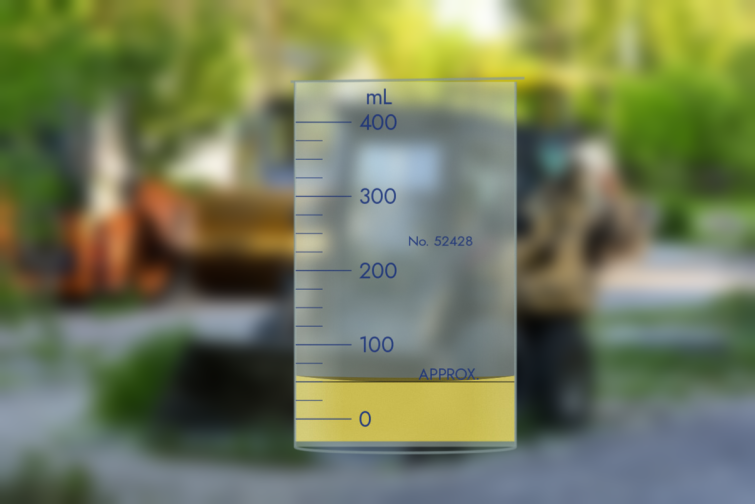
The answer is 50; mL
